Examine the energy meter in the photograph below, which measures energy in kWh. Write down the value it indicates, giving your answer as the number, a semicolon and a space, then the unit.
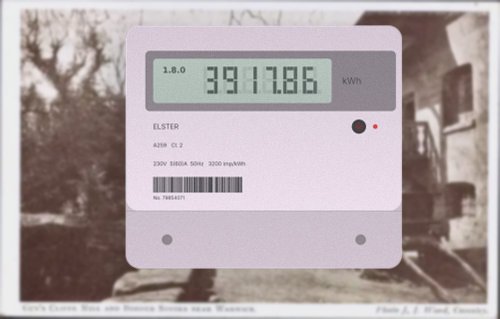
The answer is 3917.86; kWh
